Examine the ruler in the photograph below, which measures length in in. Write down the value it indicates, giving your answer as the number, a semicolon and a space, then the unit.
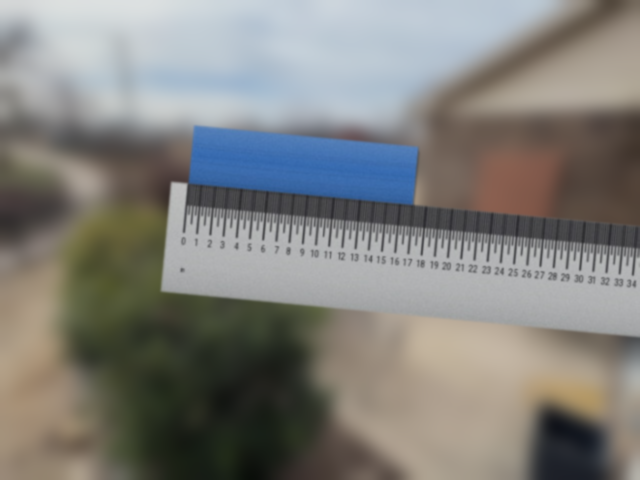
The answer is 17; in
